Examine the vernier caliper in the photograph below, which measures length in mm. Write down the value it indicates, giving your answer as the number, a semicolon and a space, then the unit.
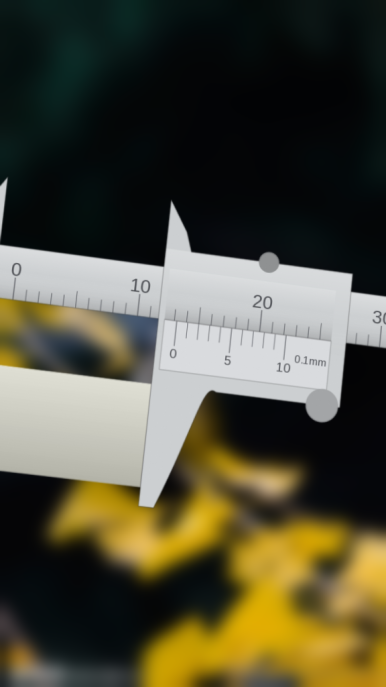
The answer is 13.2; mm
